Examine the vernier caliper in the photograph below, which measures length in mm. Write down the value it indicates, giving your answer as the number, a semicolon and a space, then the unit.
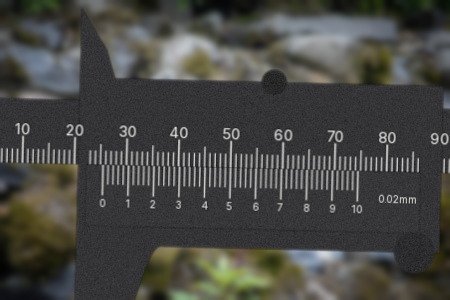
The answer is 25.5; mm
